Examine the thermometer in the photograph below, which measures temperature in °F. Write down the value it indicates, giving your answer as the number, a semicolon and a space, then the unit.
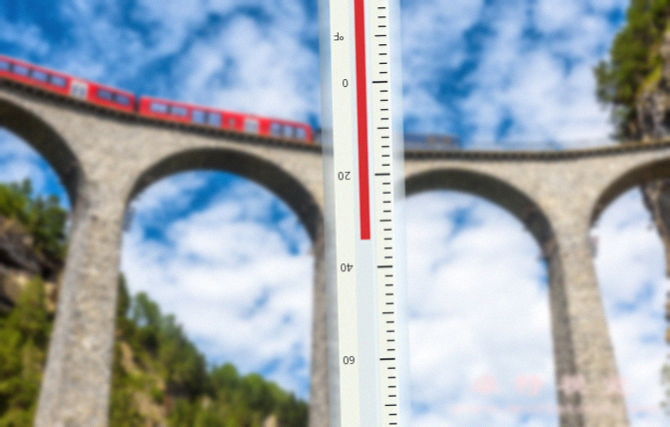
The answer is 34; °F
